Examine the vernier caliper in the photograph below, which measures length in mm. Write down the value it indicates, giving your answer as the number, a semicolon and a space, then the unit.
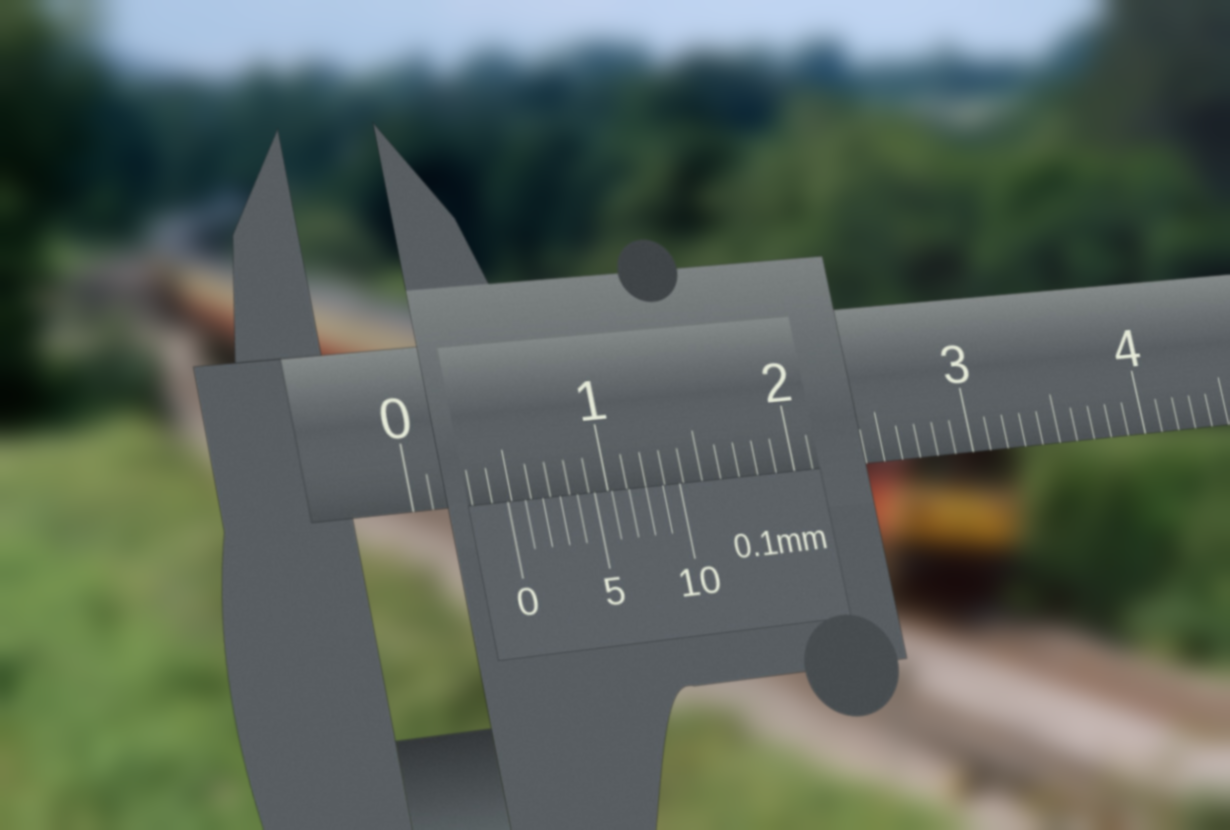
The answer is 4.8; mm
